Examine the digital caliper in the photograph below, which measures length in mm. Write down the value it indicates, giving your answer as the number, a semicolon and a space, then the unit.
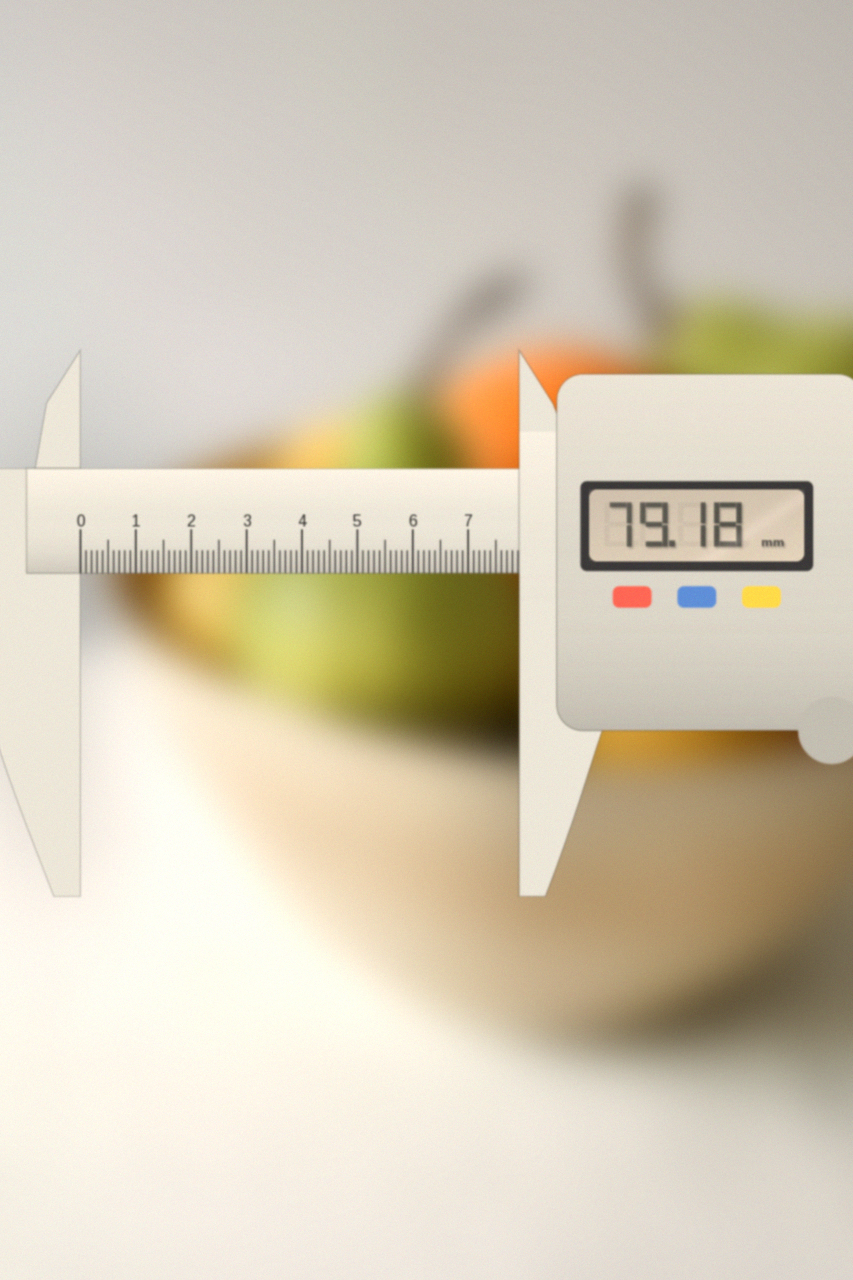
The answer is 79.18; mm
